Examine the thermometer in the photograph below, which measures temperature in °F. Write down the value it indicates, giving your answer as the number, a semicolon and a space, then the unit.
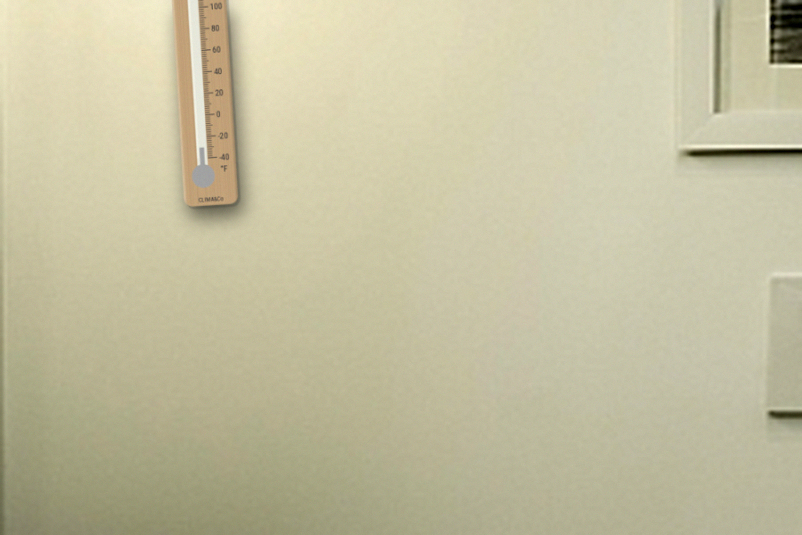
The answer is -30; °F
